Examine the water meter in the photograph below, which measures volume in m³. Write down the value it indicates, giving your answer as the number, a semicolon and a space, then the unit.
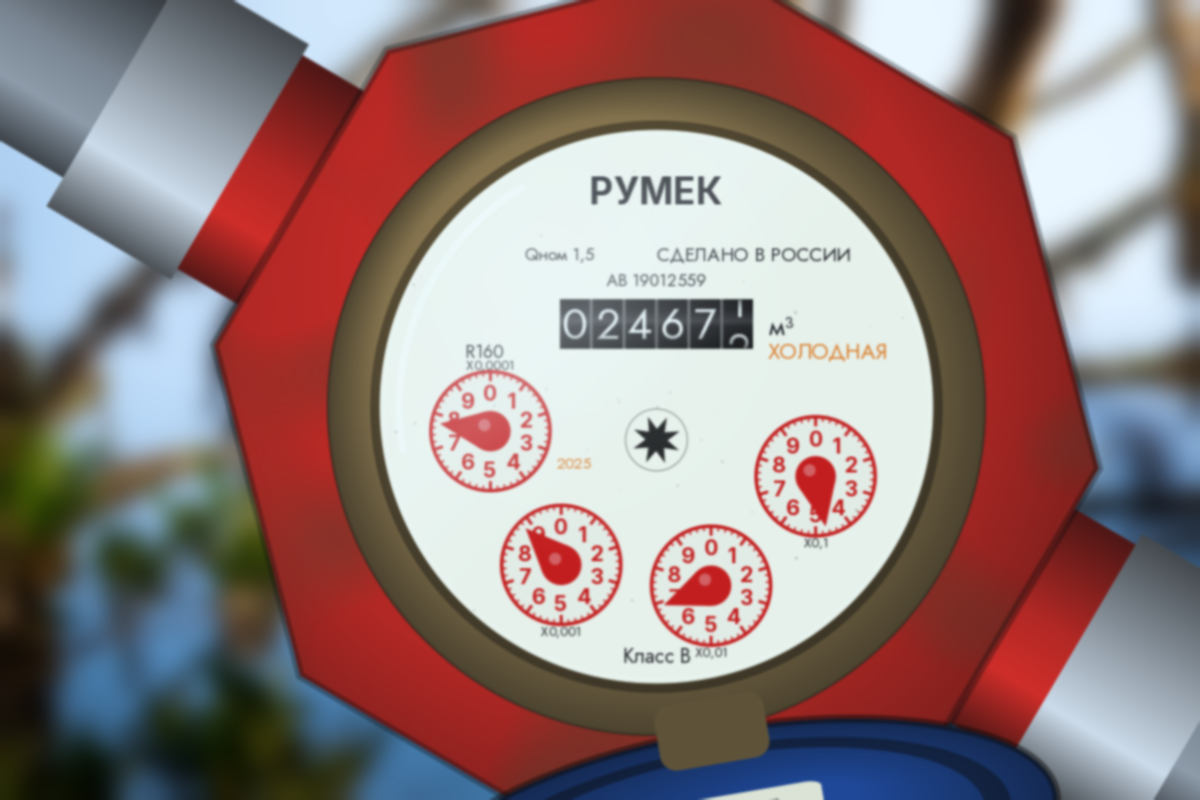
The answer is 24671.4687; m³
